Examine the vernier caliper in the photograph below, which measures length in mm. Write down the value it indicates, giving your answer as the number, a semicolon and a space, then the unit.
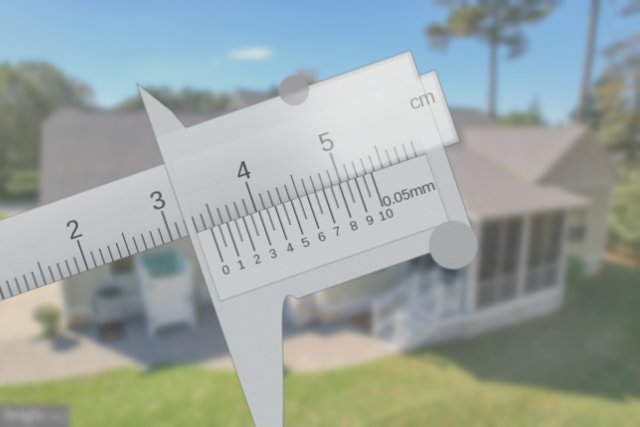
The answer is 34.6; mm
